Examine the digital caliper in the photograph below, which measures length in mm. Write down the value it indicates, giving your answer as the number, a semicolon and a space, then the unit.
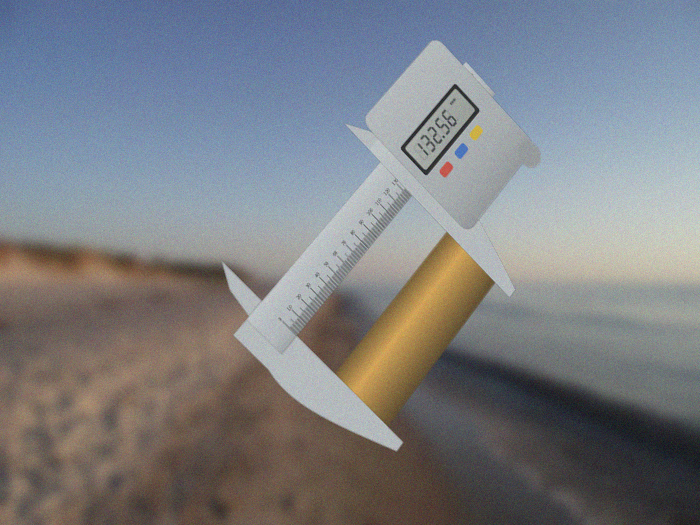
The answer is 132.56; mm
